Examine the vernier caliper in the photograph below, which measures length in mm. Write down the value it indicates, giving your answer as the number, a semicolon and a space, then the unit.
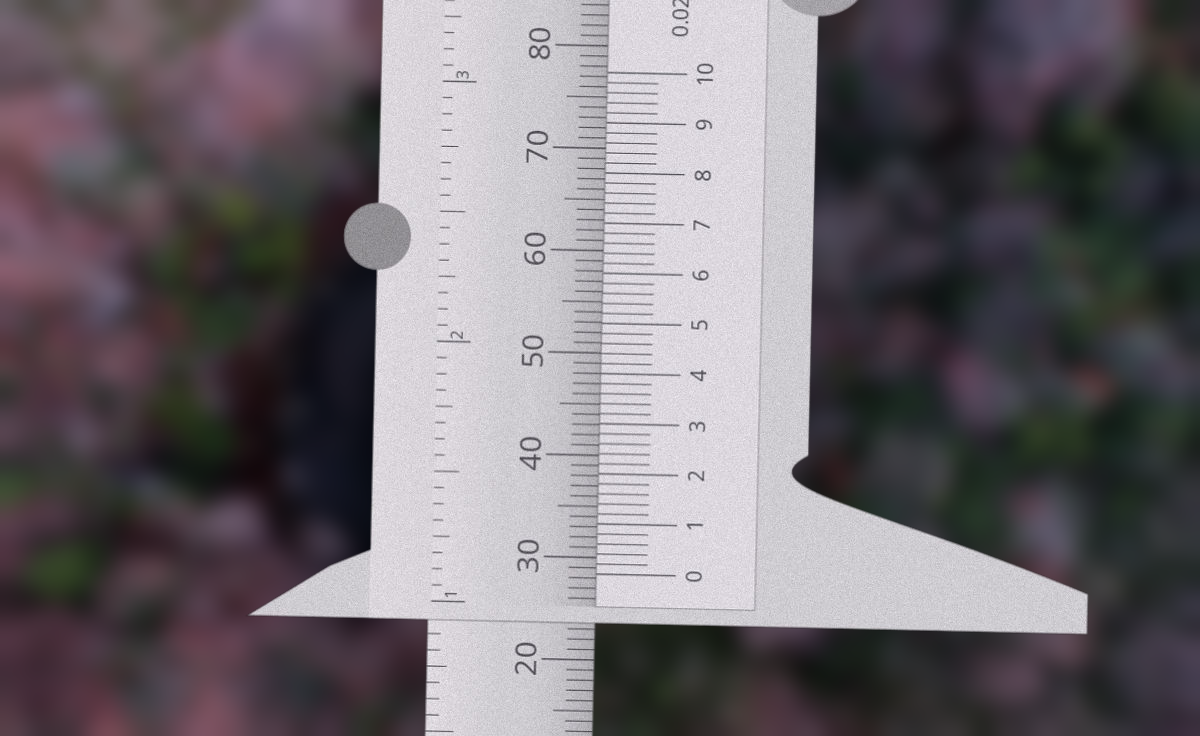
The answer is 28.4; mm
